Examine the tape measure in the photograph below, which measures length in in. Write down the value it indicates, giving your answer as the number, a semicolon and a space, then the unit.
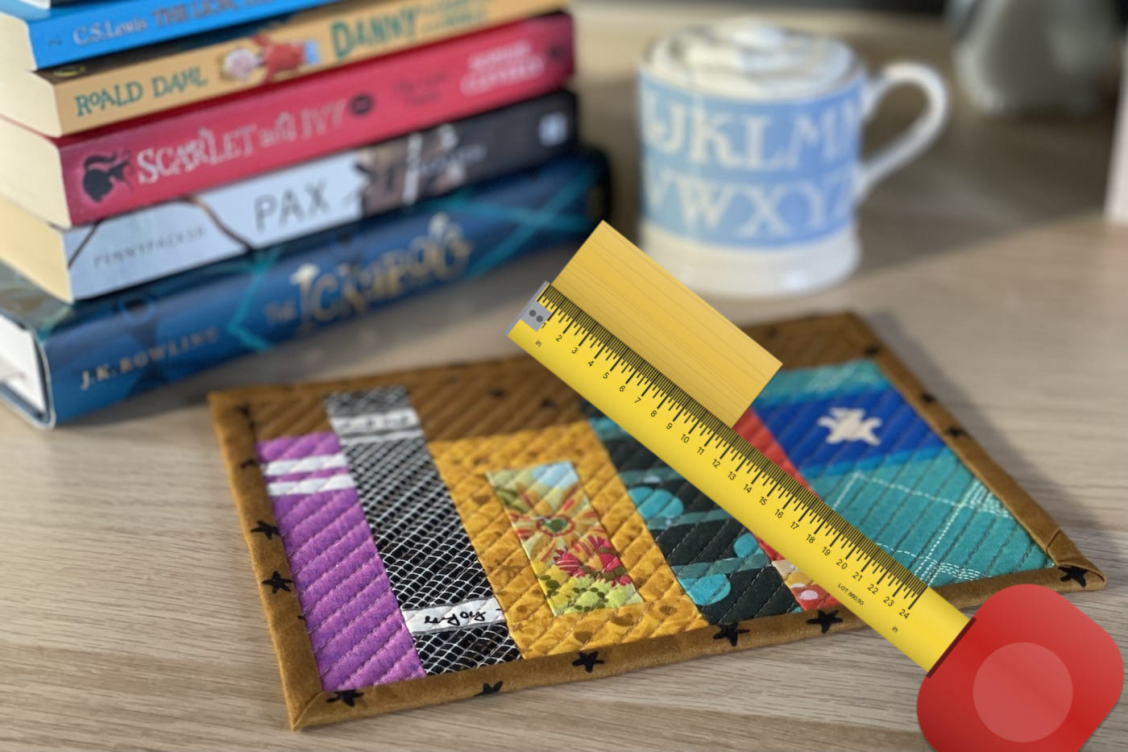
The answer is 11.5; in
